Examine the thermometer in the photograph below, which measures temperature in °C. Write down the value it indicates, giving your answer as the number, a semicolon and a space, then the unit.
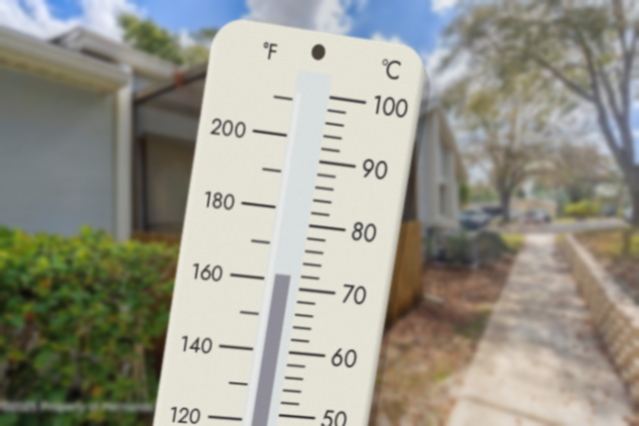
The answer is 72; °C
